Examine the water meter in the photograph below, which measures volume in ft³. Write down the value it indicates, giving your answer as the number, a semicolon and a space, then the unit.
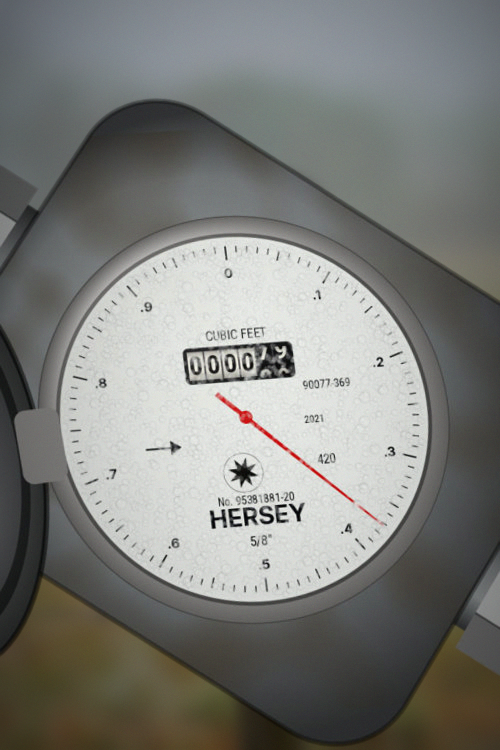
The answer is 79.37; ft³
